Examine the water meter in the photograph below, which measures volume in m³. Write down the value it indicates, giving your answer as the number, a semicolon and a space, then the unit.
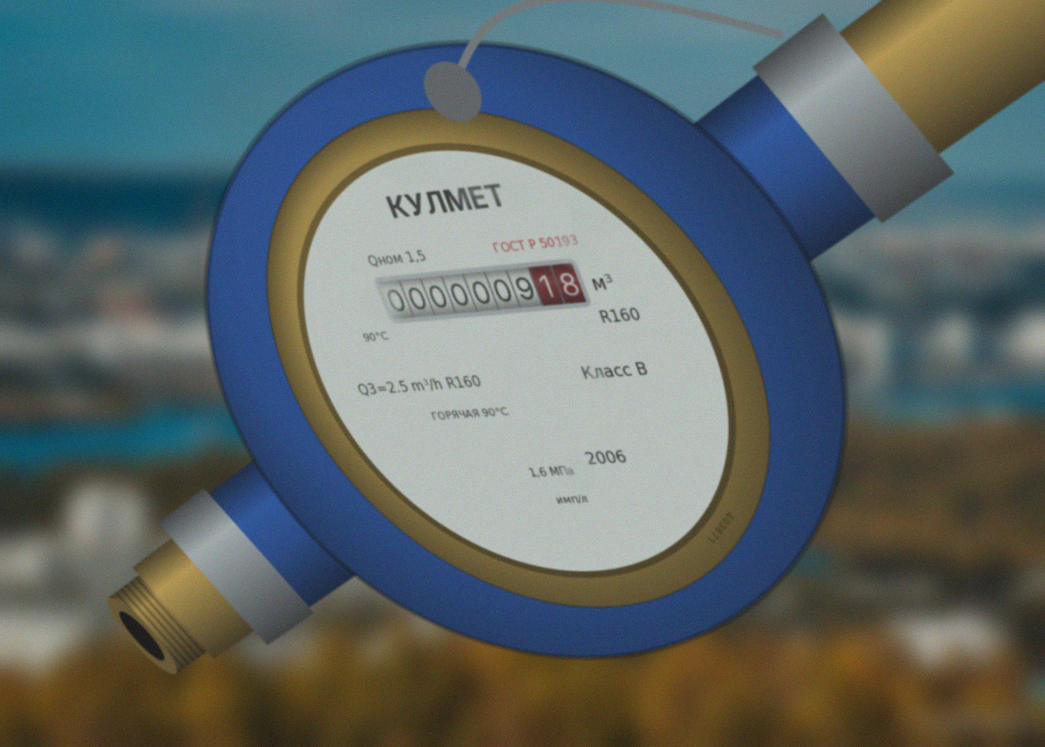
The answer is 9.18; m³
